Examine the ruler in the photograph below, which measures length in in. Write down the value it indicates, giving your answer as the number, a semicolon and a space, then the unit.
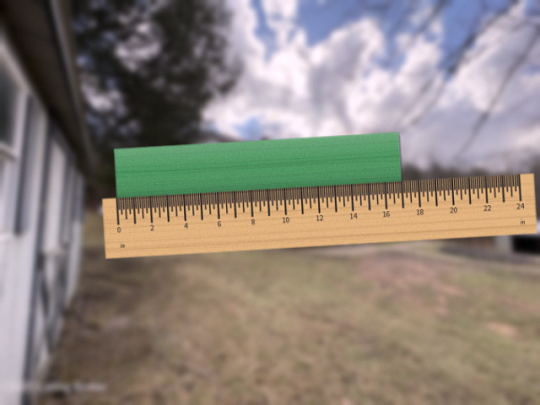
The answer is 17; in
